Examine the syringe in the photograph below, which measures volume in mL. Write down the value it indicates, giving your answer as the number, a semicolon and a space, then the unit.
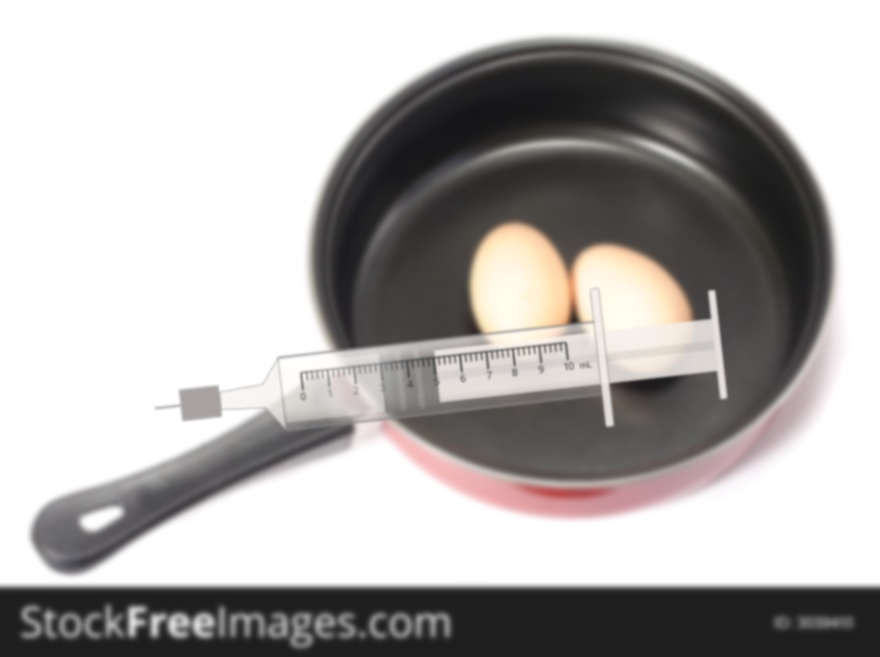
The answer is 3; mL
